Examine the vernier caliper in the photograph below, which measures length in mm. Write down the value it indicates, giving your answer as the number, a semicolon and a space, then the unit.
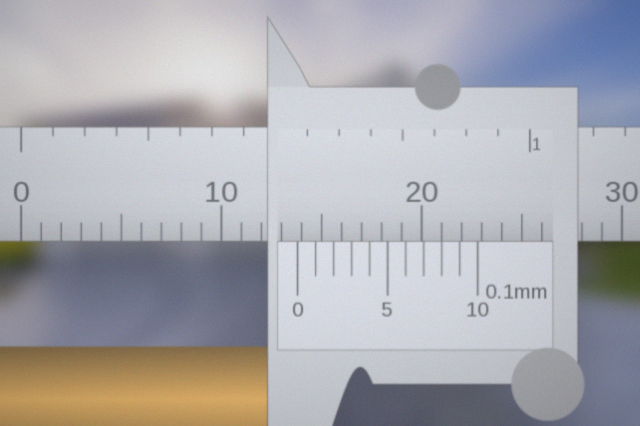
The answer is 13.8; mm
